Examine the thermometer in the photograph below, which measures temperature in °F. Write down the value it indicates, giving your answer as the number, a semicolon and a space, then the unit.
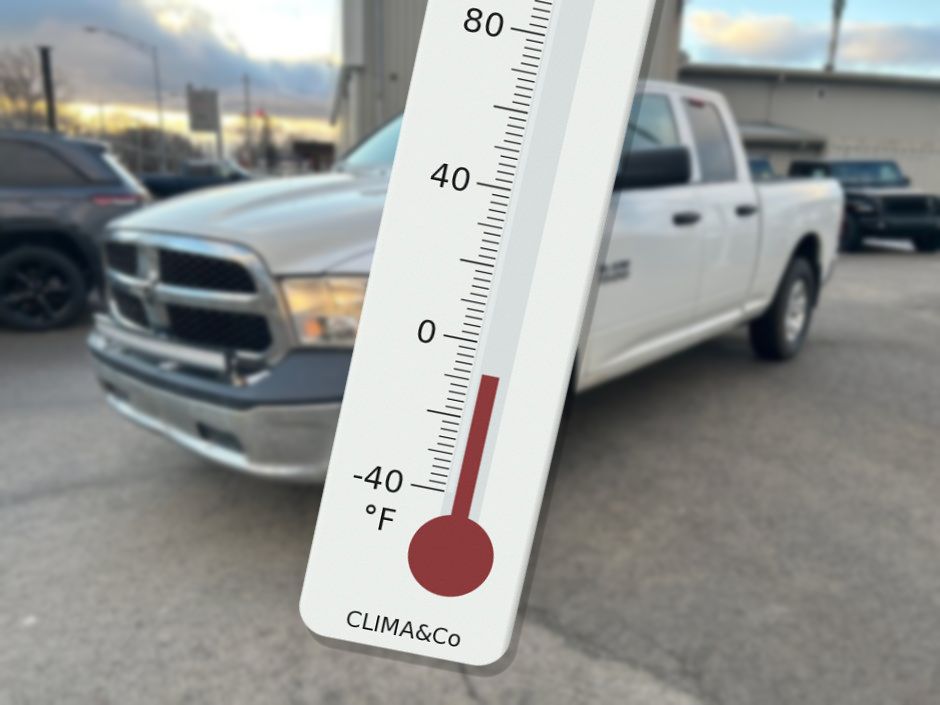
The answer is -8; °F
